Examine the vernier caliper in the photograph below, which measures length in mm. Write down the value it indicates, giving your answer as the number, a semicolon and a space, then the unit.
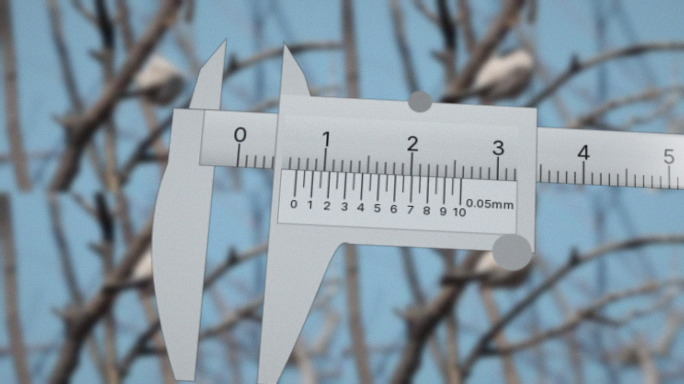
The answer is 6.8; mm
